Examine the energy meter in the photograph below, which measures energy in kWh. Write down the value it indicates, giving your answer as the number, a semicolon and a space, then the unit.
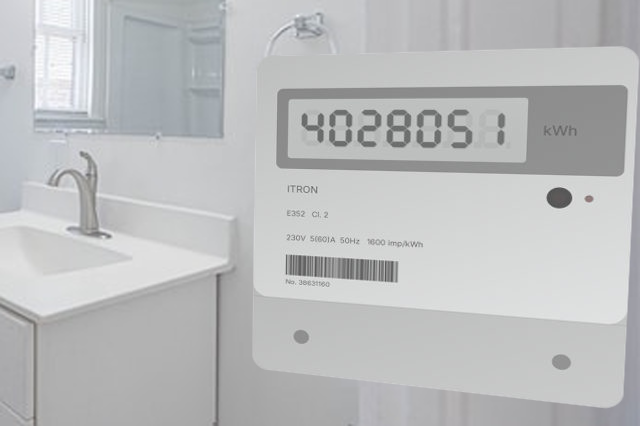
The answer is 4028051; kWh
